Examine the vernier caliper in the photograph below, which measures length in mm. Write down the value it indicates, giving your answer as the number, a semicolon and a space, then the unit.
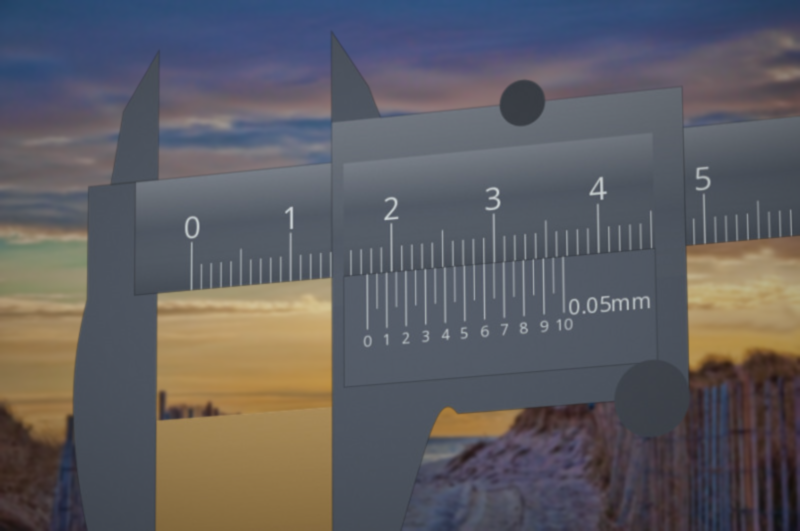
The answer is 17.6; mm
